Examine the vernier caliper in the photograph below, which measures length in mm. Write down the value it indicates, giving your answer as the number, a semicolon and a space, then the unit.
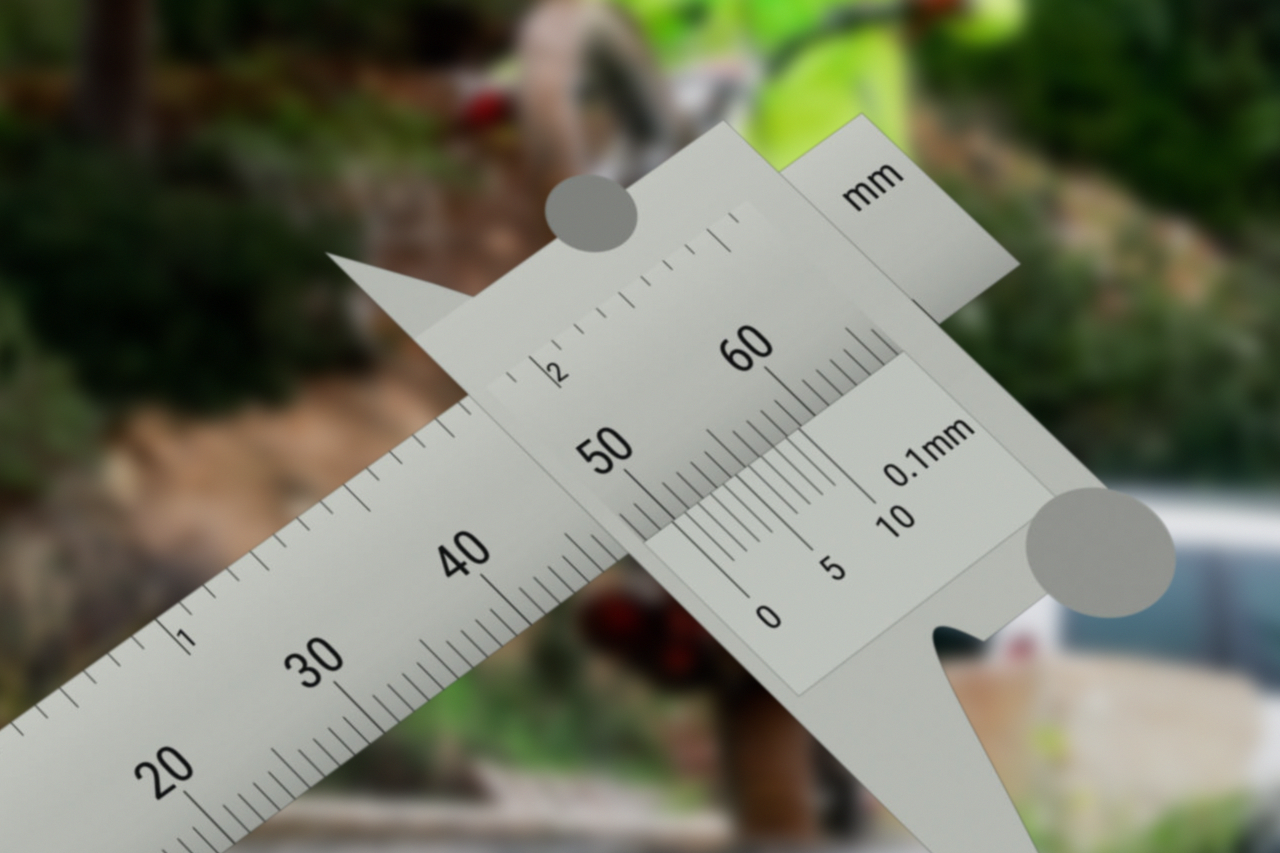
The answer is 49.8; mm
